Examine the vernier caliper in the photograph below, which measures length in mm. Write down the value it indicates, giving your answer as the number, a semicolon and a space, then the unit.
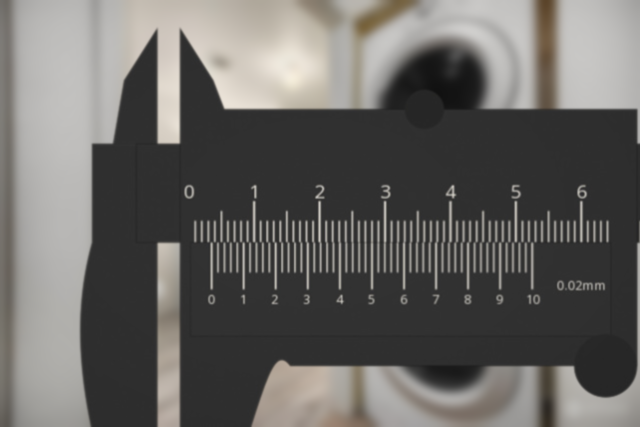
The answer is 3.5; mm
